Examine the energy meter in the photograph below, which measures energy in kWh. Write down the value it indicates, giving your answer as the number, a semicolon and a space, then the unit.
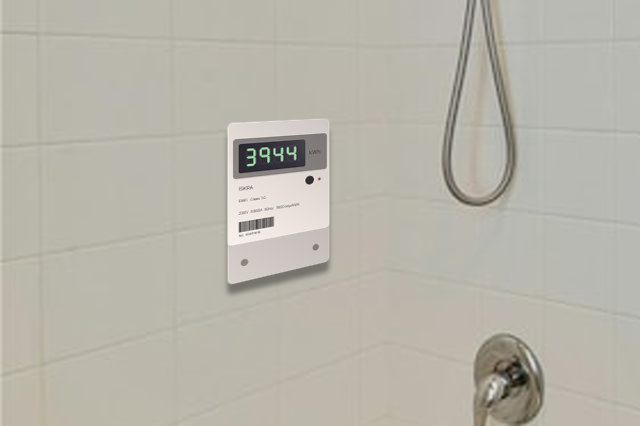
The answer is 3944; kWh
